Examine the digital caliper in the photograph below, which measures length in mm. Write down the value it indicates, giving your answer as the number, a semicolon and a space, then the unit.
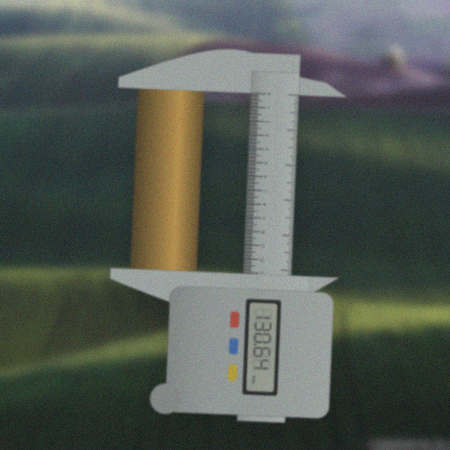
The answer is 130.64; mm
